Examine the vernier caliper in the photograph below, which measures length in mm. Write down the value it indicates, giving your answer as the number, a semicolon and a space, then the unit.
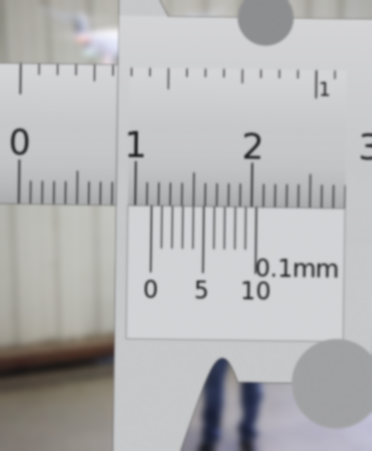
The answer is 11.4; mm
